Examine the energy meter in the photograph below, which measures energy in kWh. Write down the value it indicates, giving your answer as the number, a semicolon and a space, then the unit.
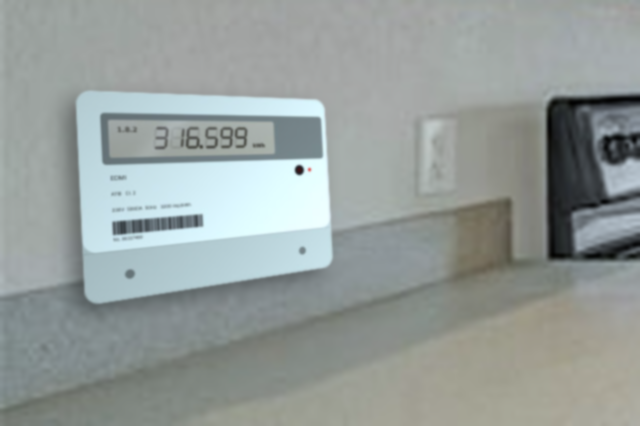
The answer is 316.599; kWh
